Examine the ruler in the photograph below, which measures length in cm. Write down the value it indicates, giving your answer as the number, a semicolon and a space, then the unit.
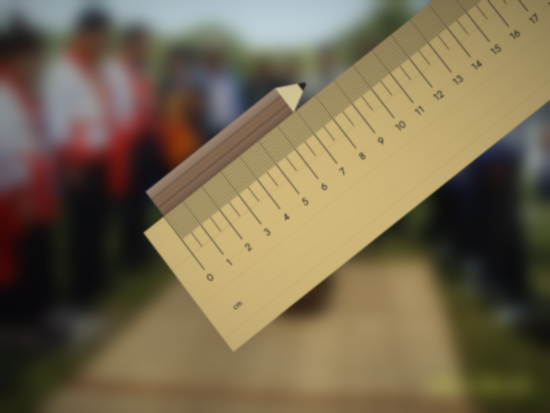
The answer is 8; cm
